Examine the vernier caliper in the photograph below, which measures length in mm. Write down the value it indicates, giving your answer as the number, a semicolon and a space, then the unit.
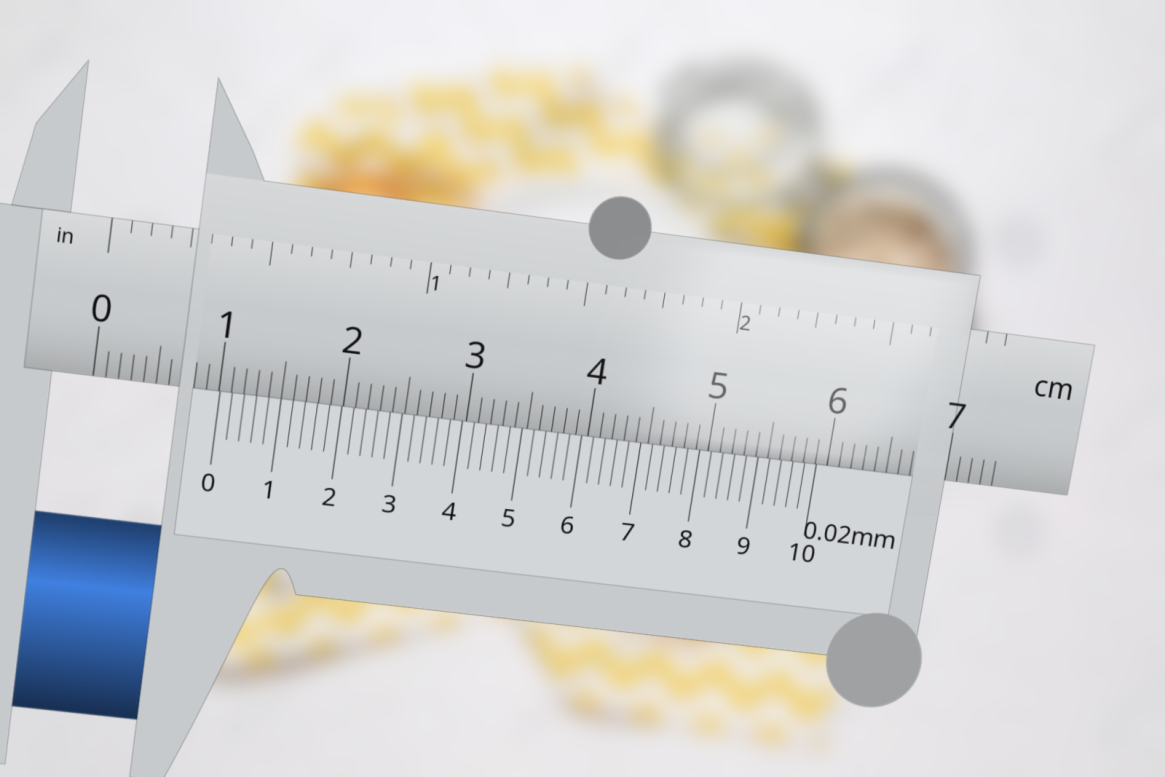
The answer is 10.1; mm
